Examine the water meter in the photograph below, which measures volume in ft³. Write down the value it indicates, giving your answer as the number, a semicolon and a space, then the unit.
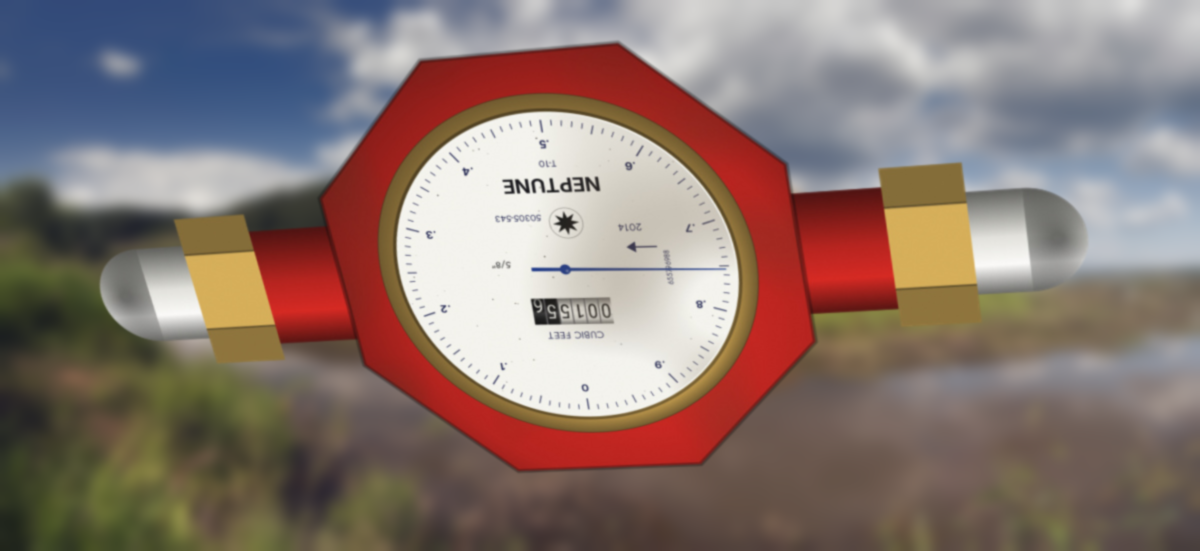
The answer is 1555.75; ft³
